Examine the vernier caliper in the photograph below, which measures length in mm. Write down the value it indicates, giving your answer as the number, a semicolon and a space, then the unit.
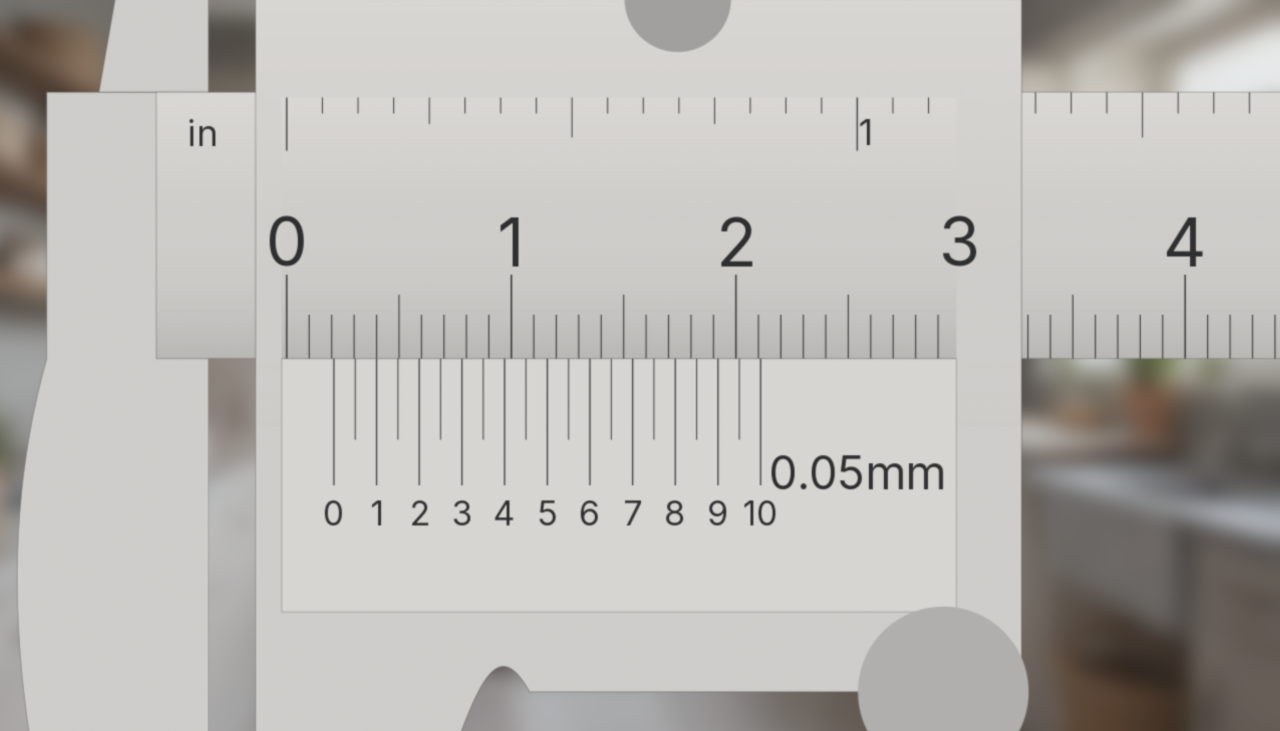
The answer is 2.1; mm
